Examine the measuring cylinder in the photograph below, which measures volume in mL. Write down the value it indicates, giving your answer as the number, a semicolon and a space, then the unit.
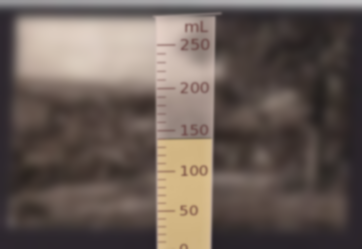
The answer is 140; mL
